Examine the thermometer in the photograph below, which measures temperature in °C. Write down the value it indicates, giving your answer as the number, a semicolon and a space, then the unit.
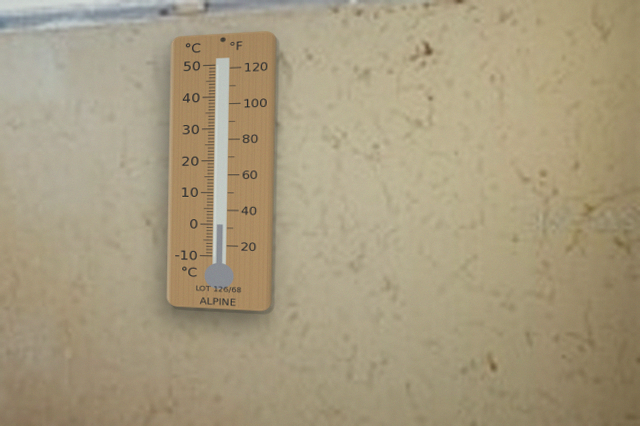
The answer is 0; °C
